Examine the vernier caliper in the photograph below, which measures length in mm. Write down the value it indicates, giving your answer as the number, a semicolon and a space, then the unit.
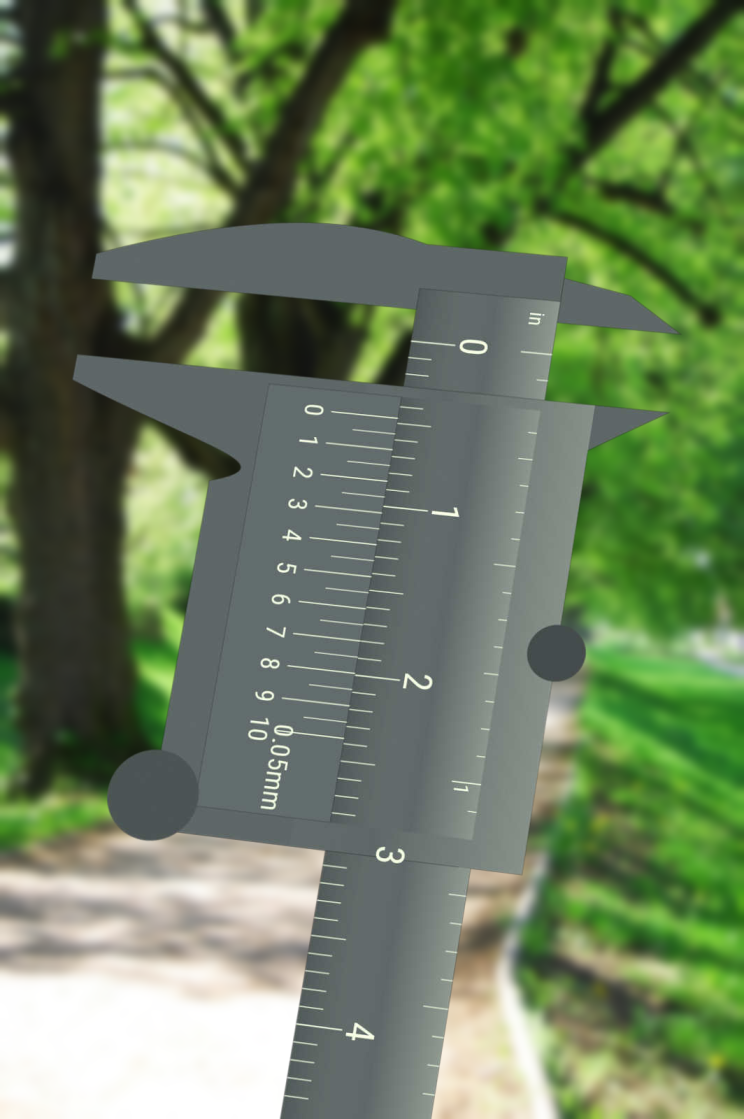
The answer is 4.7; mm
